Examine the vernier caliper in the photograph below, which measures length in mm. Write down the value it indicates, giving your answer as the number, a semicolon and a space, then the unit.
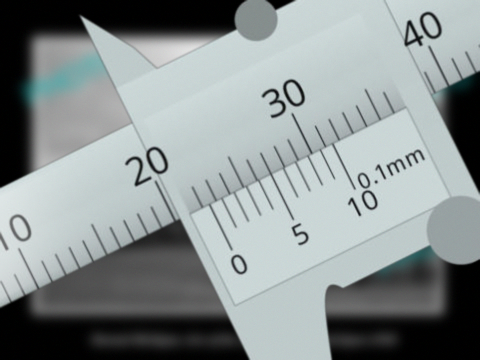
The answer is 22.5; mm
